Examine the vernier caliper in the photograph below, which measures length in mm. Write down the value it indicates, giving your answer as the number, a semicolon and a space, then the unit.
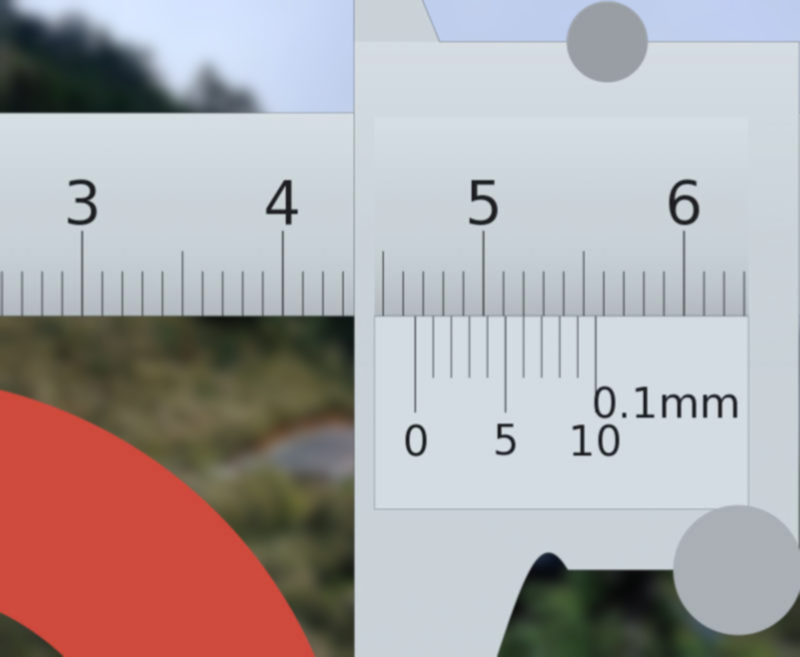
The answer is 46.6; mm
